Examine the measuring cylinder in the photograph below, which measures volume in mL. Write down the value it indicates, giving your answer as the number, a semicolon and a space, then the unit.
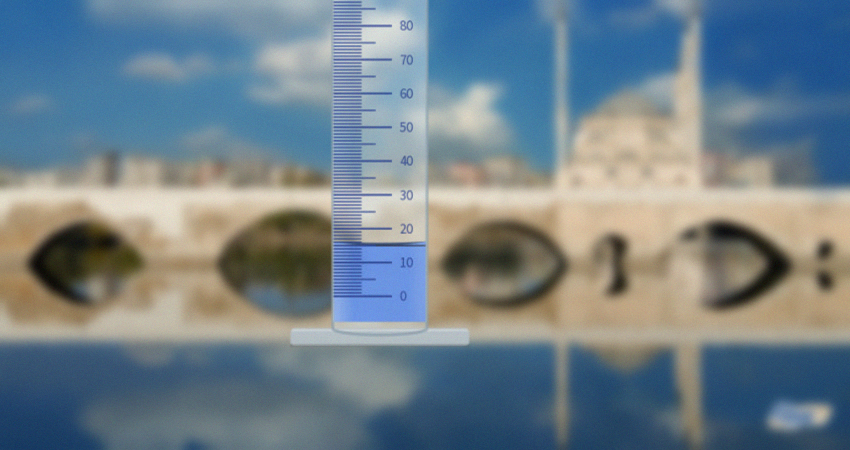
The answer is 15; mL
